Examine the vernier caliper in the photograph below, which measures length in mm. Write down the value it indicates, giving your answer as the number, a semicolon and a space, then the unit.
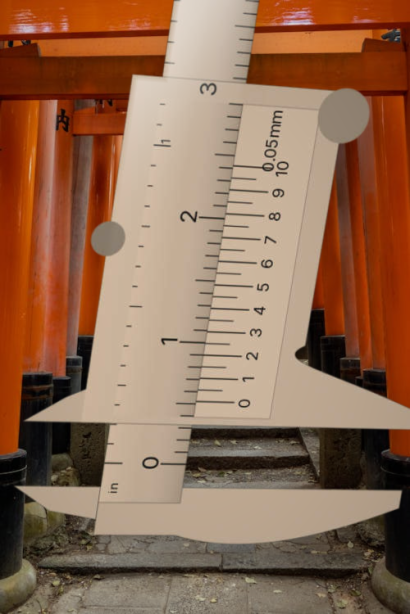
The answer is 5.2; mm
